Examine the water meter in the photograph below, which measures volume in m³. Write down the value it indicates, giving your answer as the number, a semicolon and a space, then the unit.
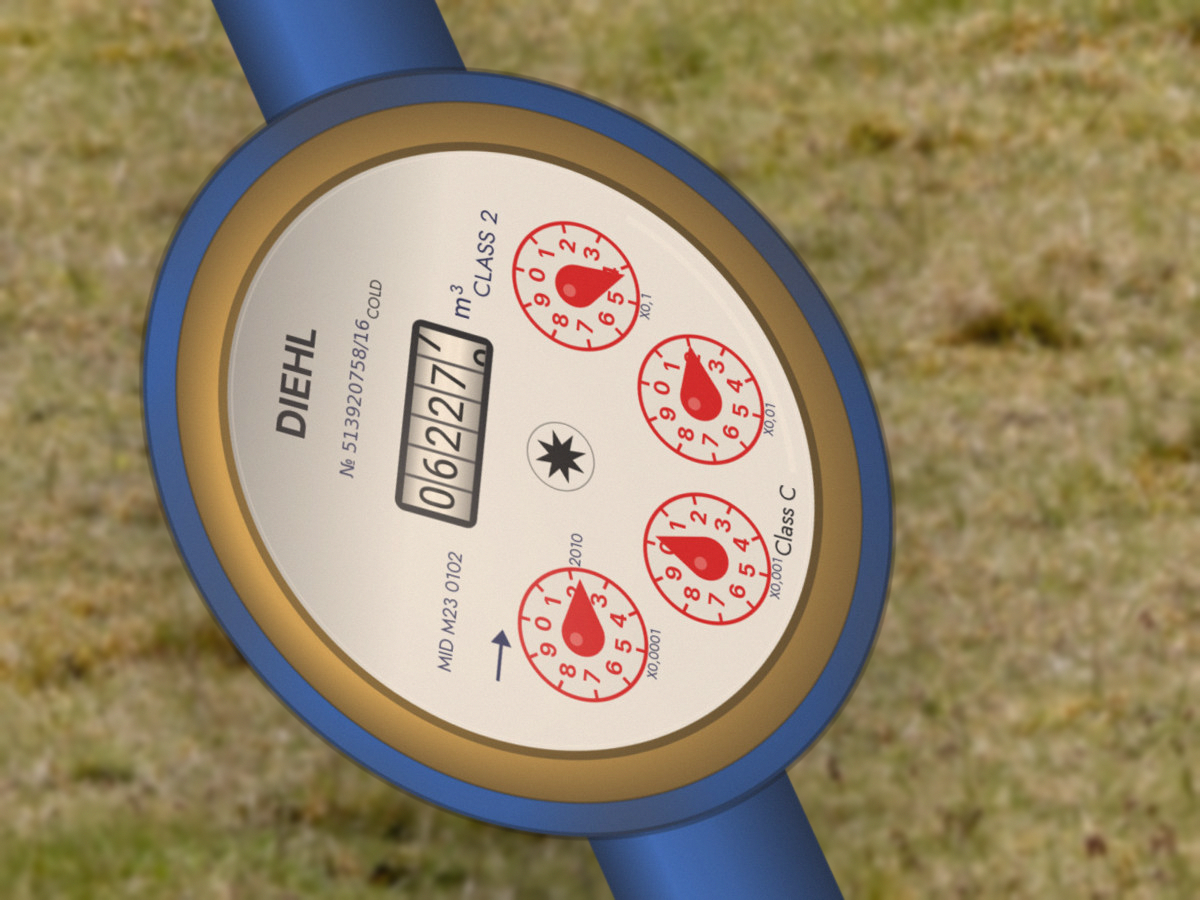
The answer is 62277.4202; m³
